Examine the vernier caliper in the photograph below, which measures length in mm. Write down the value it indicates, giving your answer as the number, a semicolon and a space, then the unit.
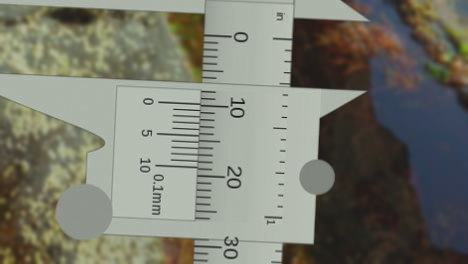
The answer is 9.8; mm
